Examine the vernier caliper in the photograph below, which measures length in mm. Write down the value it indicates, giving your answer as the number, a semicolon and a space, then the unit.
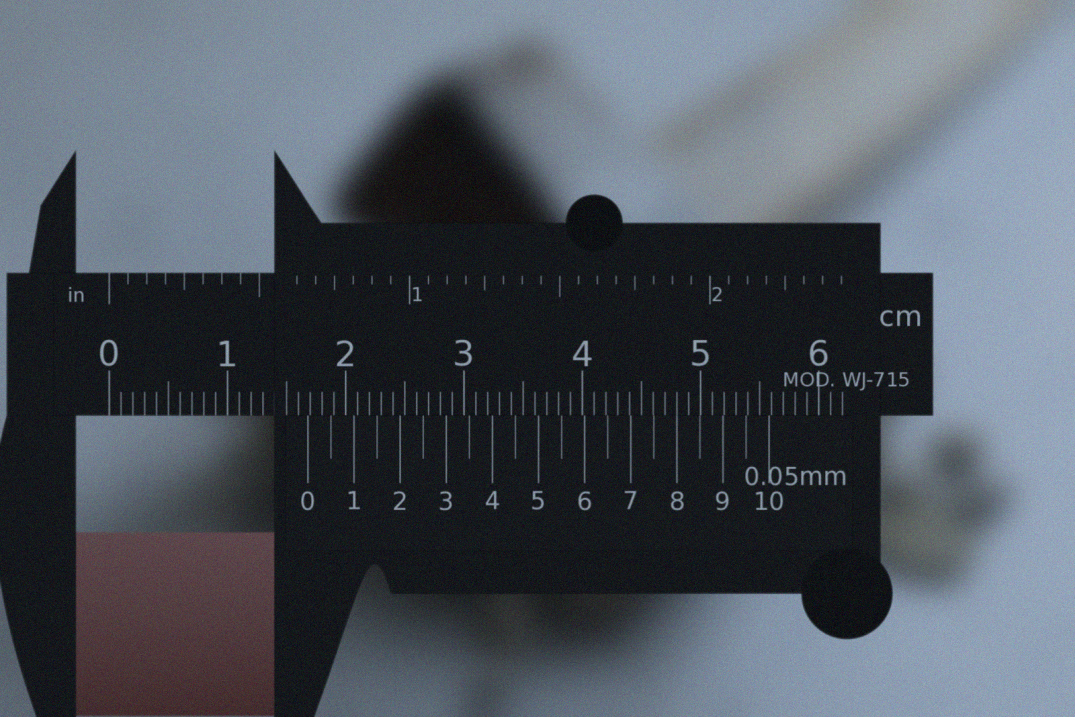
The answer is 16.8; mm
